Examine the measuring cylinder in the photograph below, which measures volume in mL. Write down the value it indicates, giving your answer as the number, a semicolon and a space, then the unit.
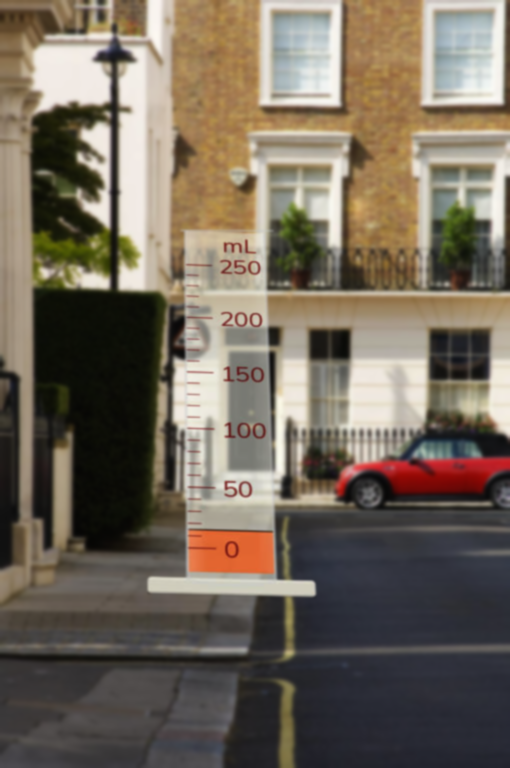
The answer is 15; mL
